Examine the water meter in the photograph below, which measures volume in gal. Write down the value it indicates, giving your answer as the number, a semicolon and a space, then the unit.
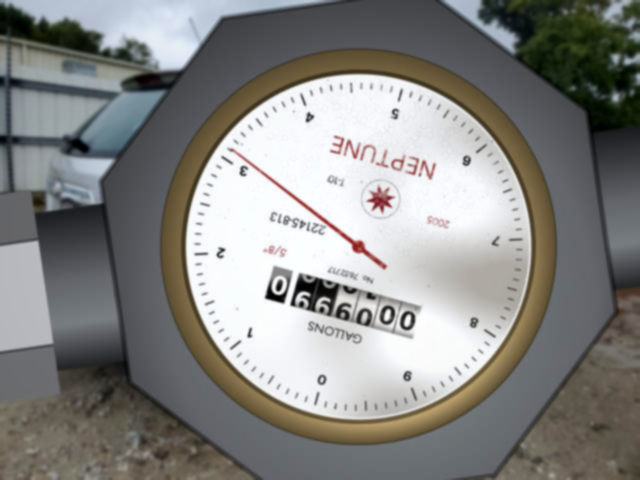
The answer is 9993.1; gal
